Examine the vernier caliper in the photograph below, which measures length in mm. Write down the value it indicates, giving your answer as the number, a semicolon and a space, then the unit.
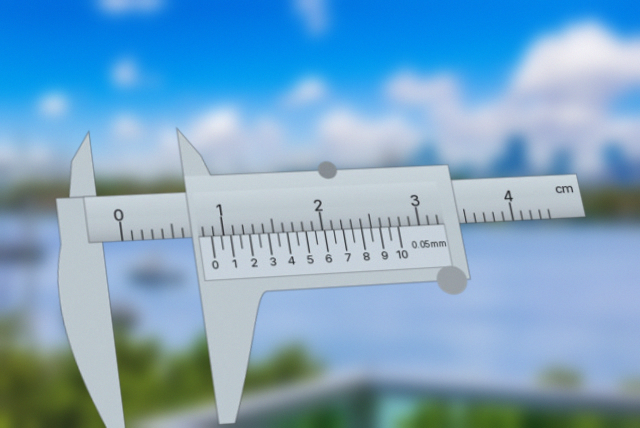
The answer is 8.8; mm
